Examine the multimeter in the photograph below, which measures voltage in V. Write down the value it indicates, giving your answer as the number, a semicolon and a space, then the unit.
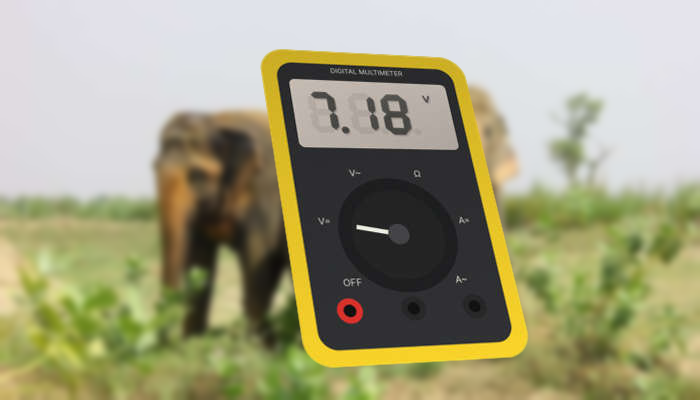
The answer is 7.18; V
